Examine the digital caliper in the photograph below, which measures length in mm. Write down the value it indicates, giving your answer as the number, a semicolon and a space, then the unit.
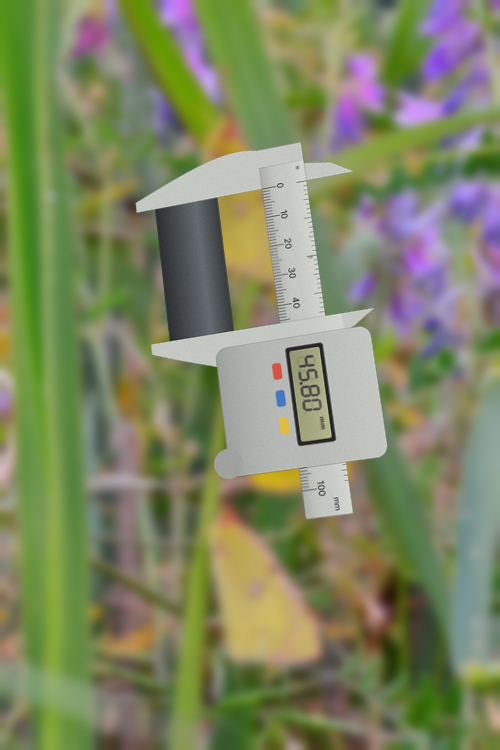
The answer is 45.80; mm
